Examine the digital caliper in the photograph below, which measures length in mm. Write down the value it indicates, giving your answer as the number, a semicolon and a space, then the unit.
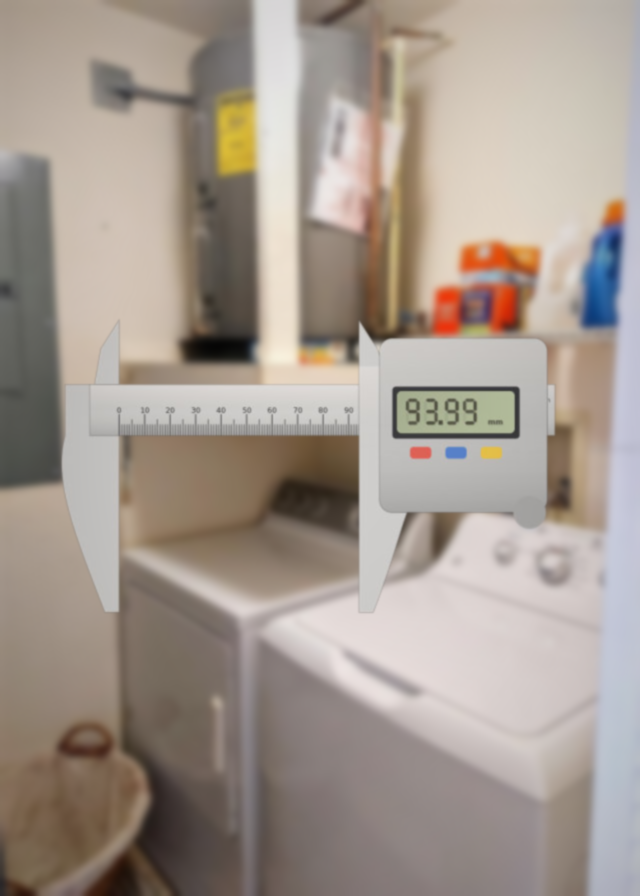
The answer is 93.99; mm
